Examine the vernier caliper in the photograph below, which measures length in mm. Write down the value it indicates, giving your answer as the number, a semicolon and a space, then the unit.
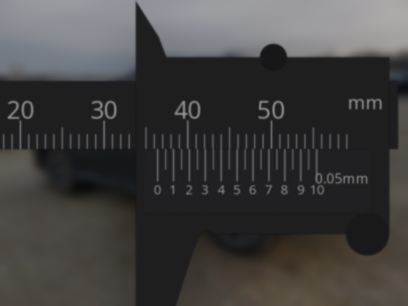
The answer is 36.4; mm
